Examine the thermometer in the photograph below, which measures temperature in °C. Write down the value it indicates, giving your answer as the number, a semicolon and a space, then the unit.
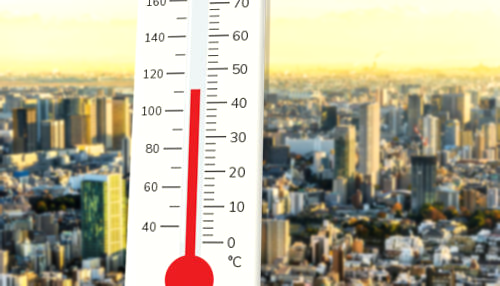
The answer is 44; °C
